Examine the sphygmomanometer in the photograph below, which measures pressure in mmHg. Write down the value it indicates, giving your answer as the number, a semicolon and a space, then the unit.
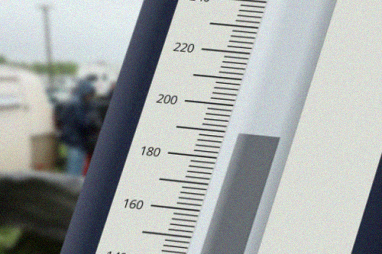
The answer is 190; mmHg
